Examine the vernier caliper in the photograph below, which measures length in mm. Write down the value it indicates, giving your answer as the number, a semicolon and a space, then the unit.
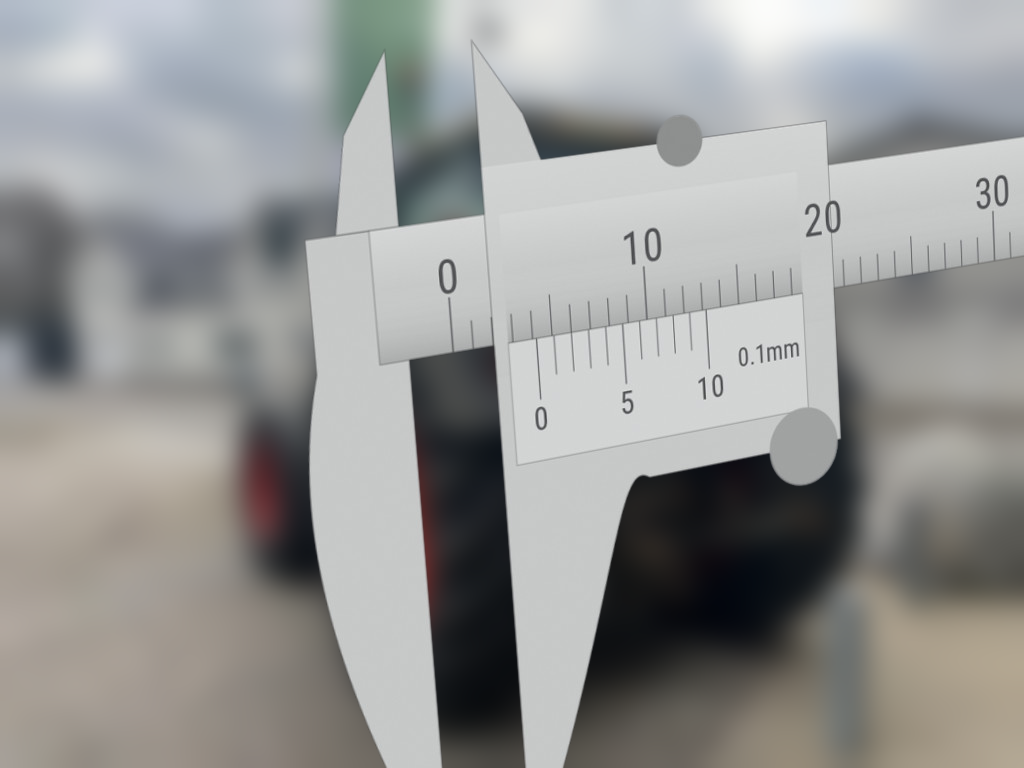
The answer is 4.2; mm
